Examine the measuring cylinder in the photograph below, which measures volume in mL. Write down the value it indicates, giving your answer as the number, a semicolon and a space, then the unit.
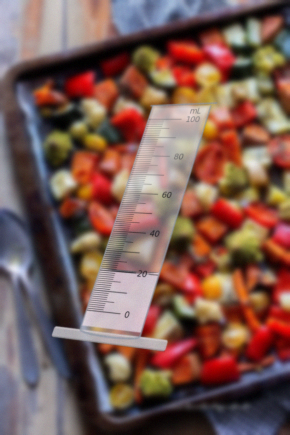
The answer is 20; mL
